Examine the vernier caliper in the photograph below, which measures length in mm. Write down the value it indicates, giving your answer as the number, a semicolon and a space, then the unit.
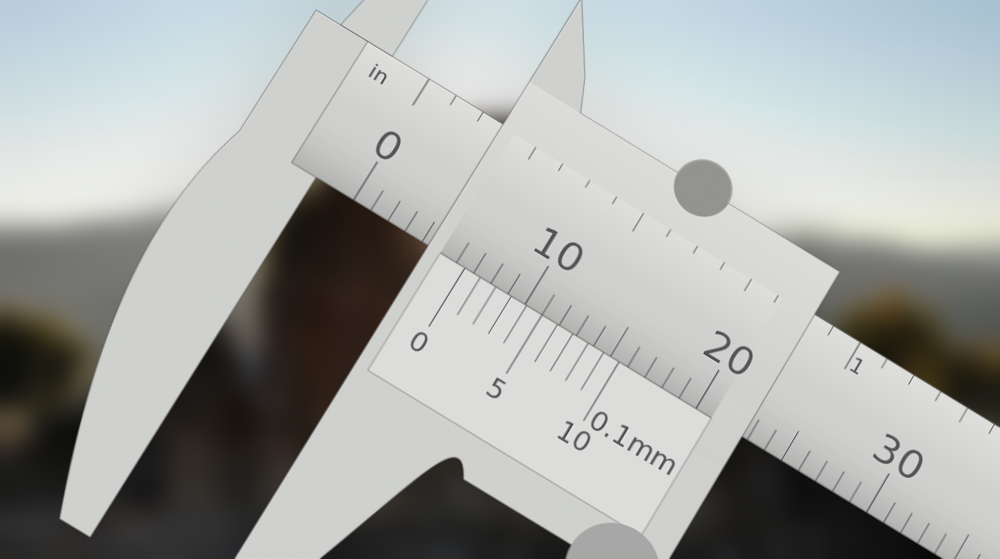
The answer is 6.5; mm
